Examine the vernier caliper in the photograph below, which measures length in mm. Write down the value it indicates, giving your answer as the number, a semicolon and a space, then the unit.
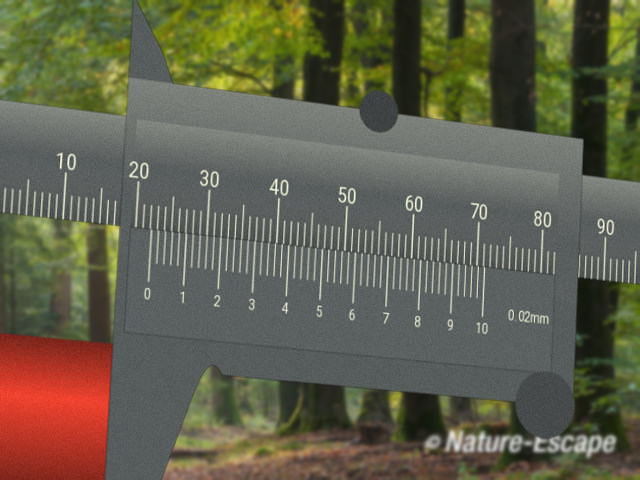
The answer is 22.2; mm
